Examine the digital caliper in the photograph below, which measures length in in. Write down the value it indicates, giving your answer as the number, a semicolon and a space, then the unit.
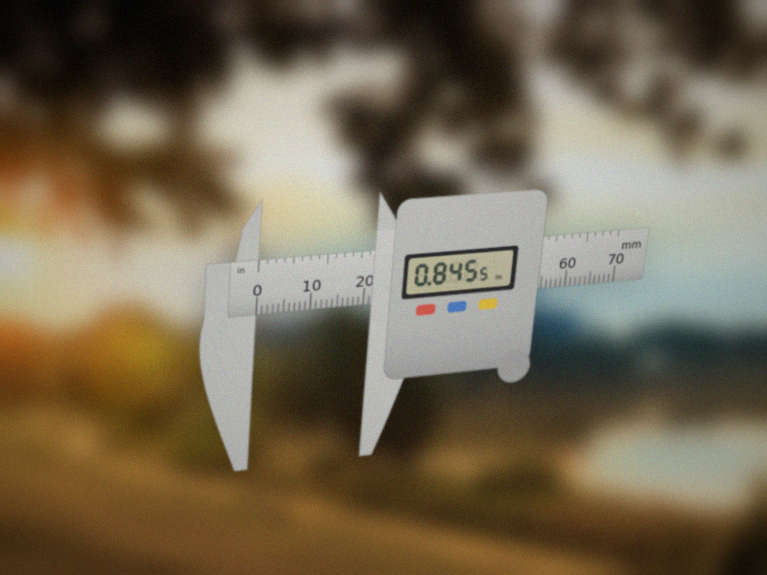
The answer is 0.8455; in
